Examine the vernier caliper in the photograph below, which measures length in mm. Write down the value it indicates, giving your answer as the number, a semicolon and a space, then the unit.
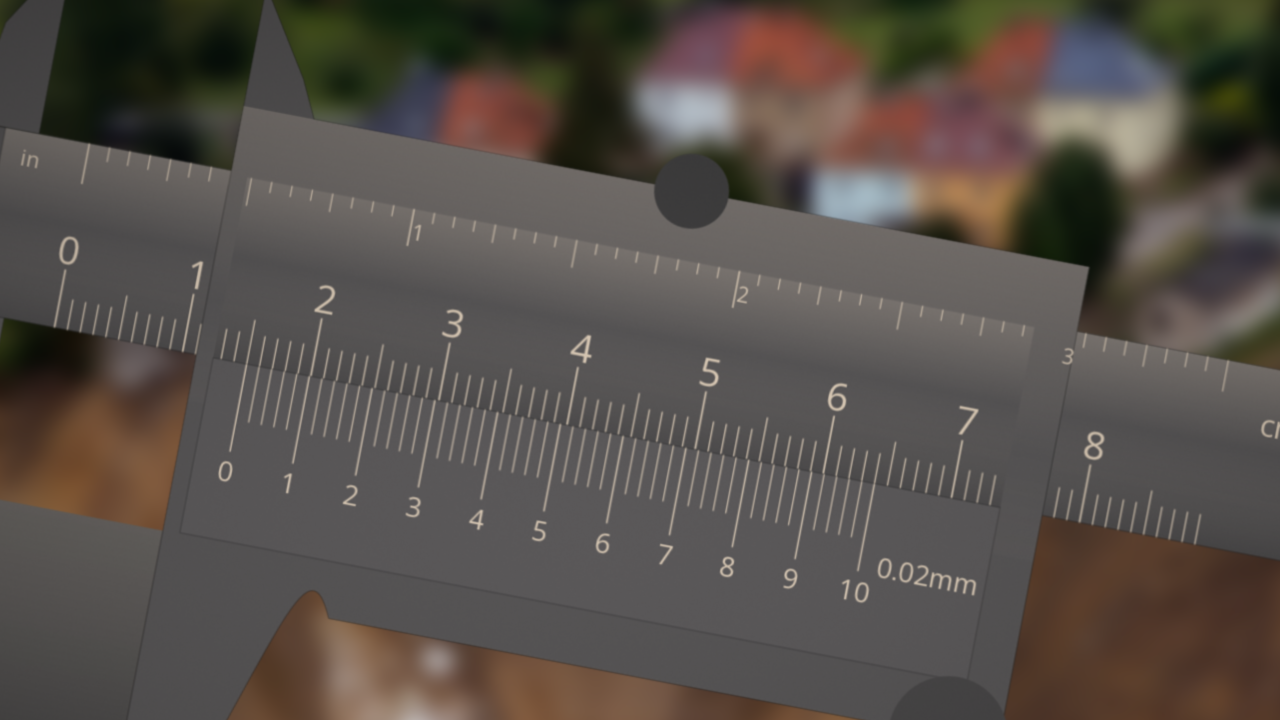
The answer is 15.0; mm
